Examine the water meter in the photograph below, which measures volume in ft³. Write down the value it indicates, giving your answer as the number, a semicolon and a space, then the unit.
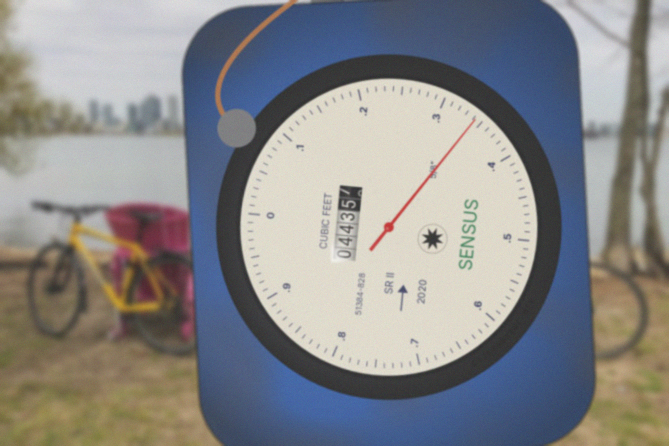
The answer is 44357.34; ft³
